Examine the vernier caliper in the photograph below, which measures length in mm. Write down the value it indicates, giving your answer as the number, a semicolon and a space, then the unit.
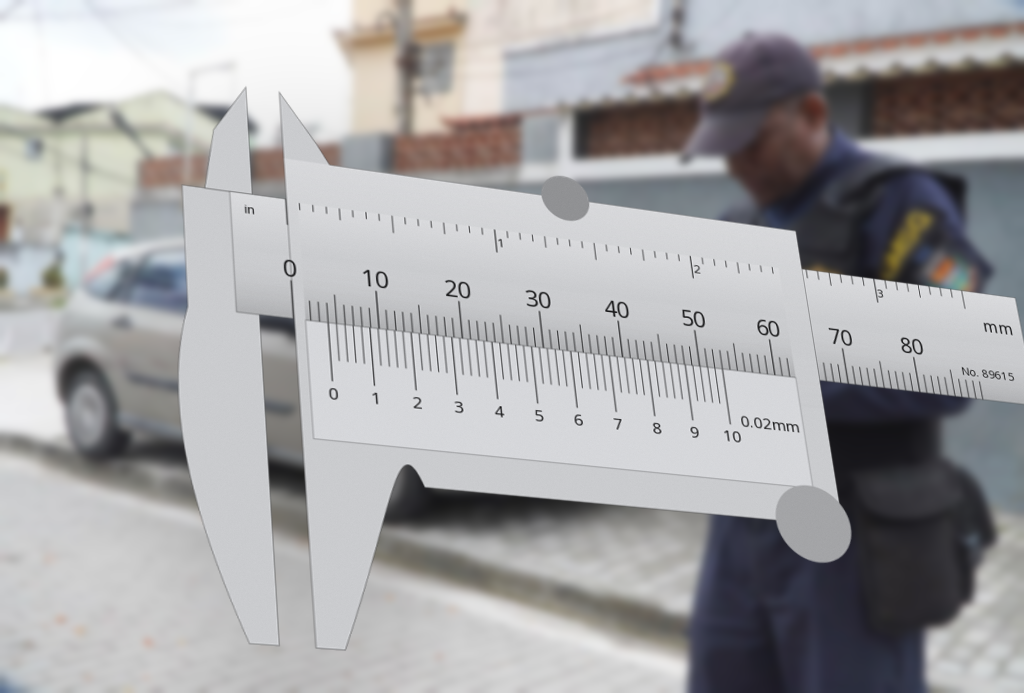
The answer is 4.0; mm
